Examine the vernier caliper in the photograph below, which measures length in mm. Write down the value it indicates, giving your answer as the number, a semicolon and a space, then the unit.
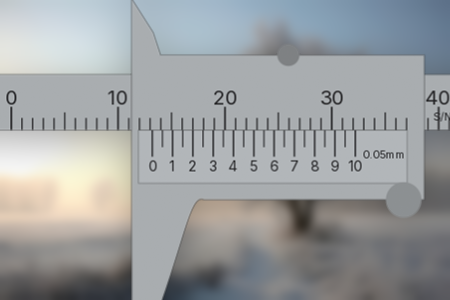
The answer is 13.2; mm
